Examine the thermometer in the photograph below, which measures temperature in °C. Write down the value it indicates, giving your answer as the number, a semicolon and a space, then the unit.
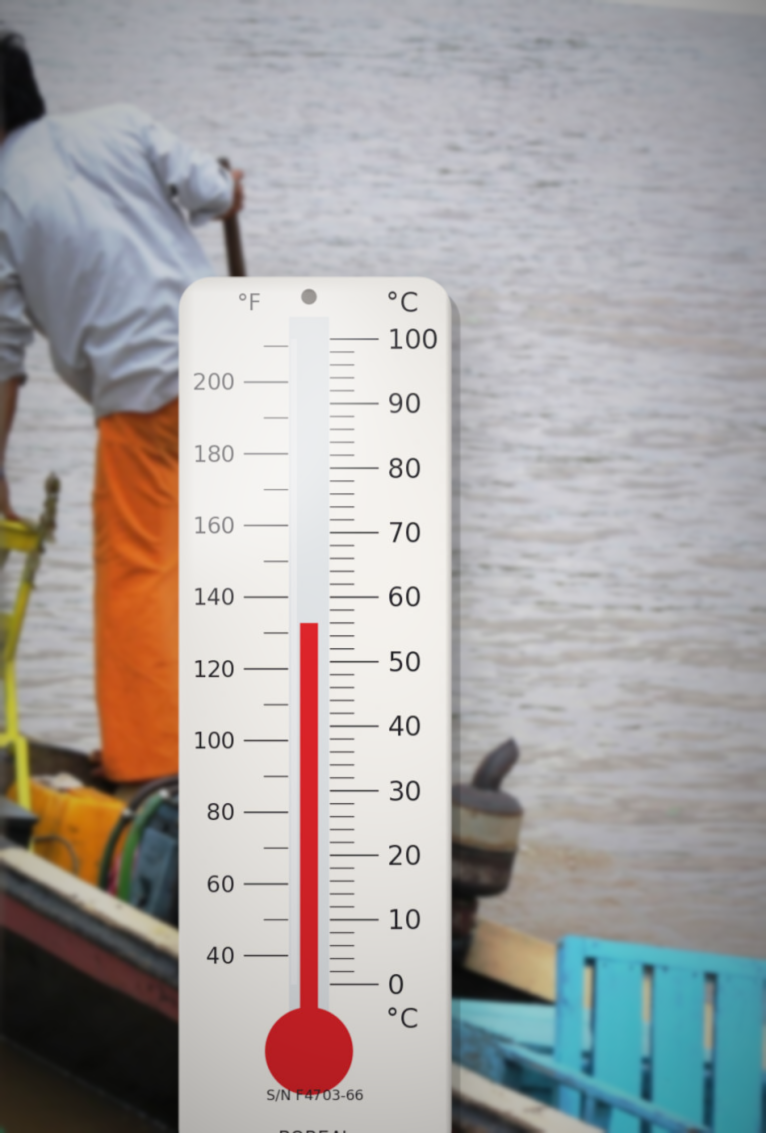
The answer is 56; °C
